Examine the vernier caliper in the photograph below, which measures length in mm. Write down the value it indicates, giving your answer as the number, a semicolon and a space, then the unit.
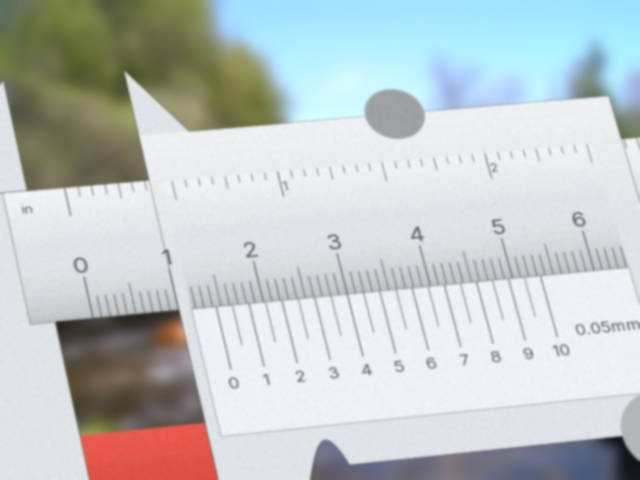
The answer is 14.4; mm
